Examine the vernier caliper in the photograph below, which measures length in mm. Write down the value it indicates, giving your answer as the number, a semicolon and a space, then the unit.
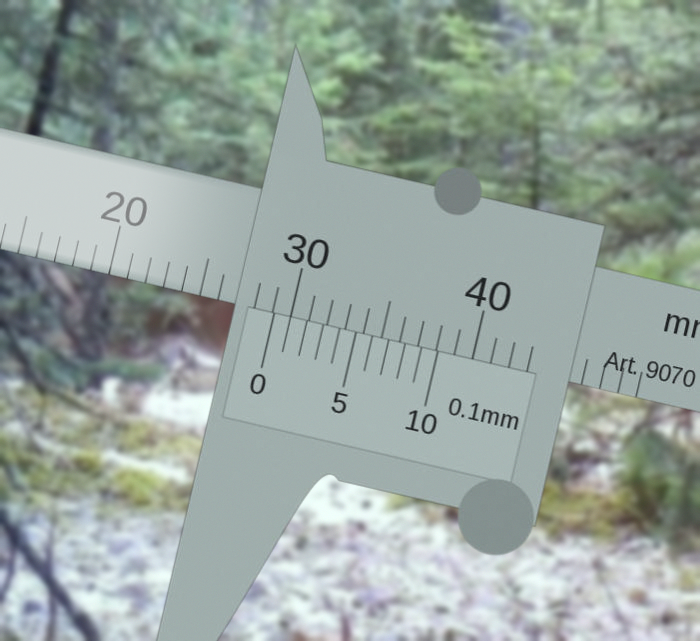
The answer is 29.1; mm
